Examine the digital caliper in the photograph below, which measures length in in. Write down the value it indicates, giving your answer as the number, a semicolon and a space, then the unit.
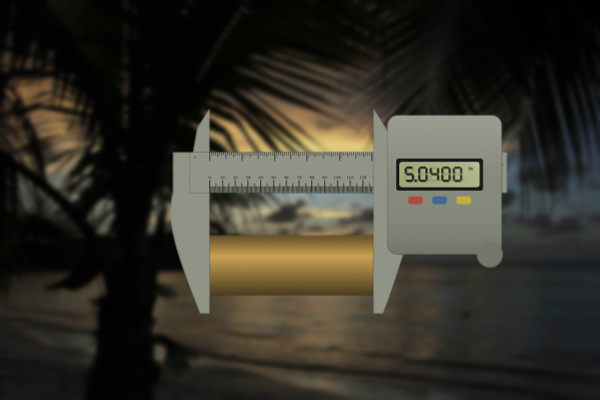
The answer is 5.0400; in
